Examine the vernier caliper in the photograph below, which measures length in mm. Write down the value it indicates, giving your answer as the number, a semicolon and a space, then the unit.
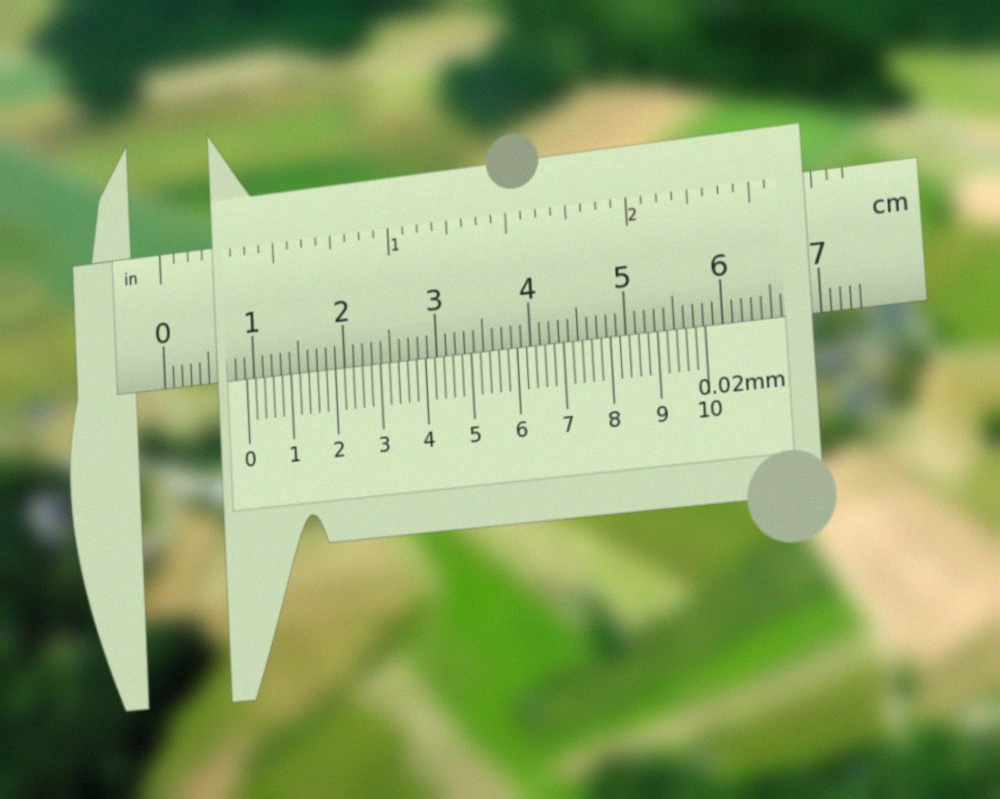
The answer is 9.2; mm
